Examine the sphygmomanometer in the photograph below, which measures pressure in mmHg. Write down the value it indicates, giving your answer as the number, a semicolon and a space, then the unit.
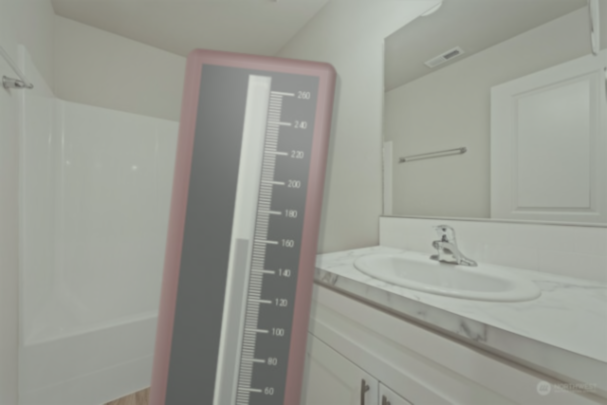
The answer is 160; mmHg
